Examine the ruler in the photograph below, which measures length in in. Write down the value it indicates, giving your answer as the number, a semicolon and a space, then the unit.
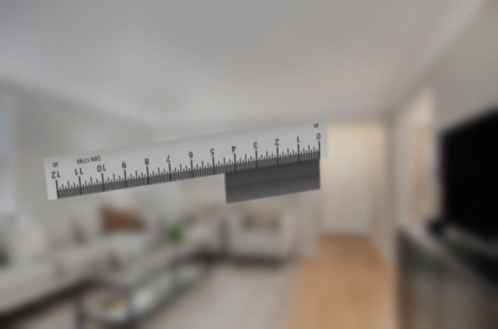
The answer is 4.5; in
